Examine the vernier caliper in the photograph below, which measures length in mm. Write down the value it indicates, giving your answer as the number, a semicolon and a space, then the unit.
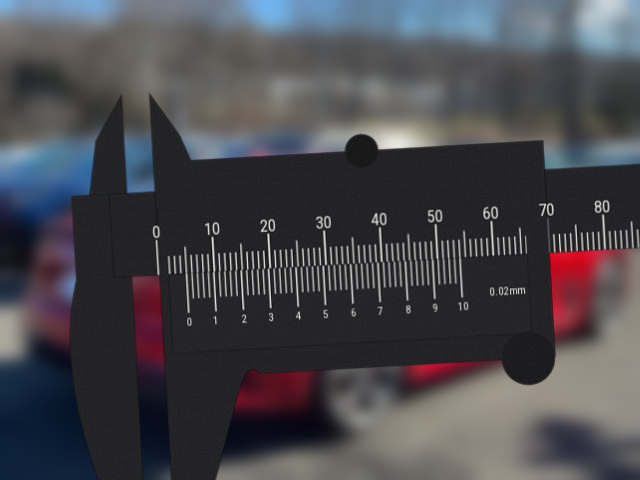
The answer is 5.0; mm
